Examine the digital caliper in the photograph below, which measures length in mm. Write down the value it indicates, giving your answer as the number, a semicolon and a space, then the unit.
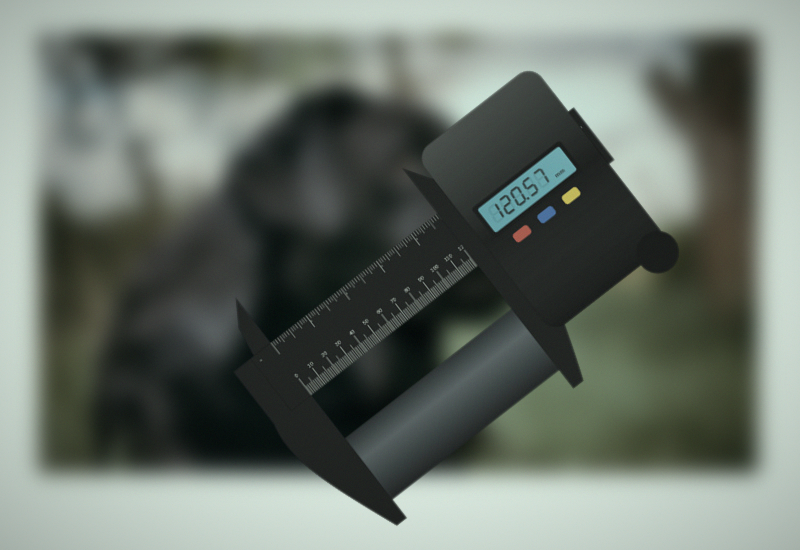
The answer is 120.57; mm
